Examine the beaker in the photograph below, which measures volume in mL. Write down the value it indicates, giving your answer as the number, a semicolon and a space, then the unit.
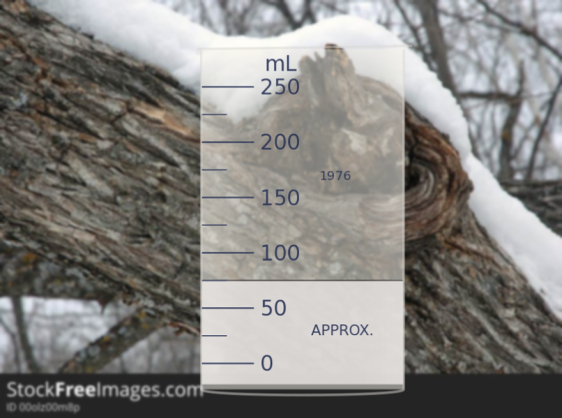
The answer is 75; mL
